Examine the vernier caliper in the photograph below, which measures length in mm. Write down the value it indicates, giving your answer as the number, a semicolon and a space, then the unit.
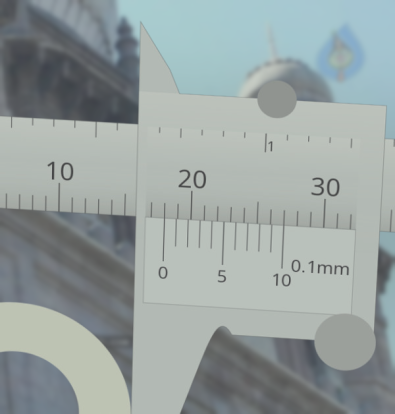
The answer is 18.0; mm
